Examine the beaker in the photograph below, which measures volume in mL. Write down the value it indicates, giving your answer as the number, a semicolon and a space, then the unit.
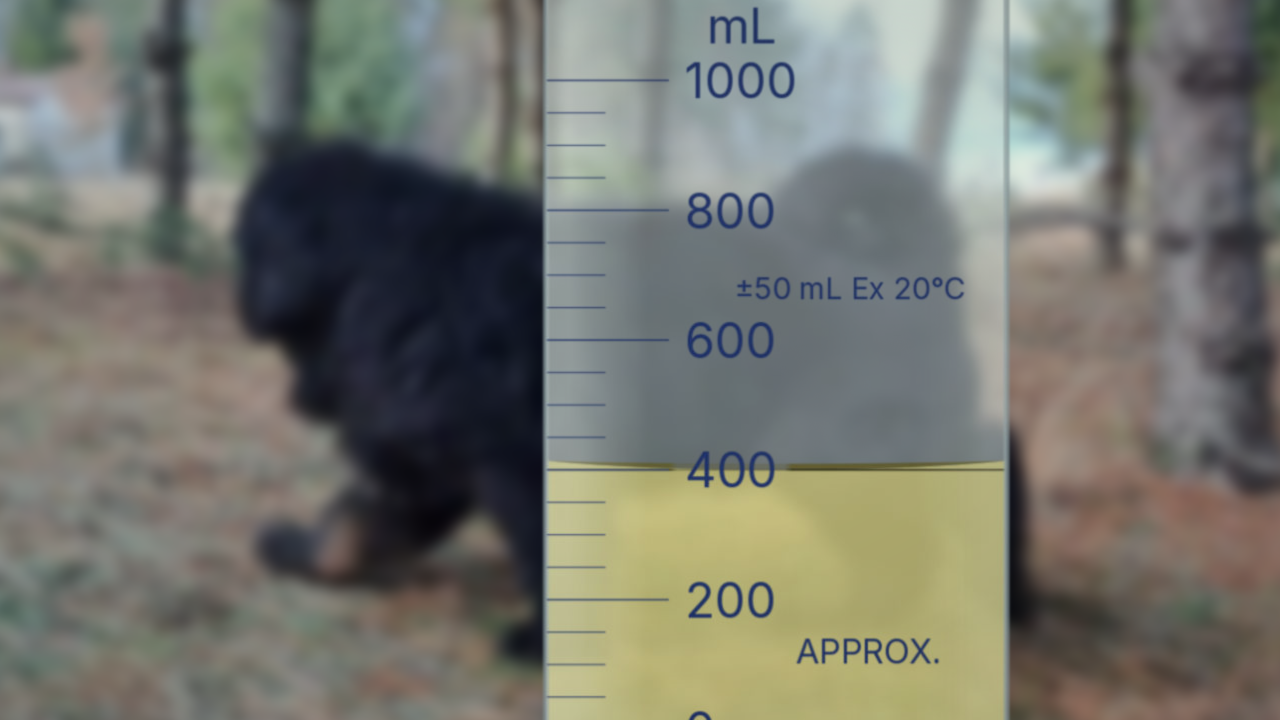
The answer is 400; mL
